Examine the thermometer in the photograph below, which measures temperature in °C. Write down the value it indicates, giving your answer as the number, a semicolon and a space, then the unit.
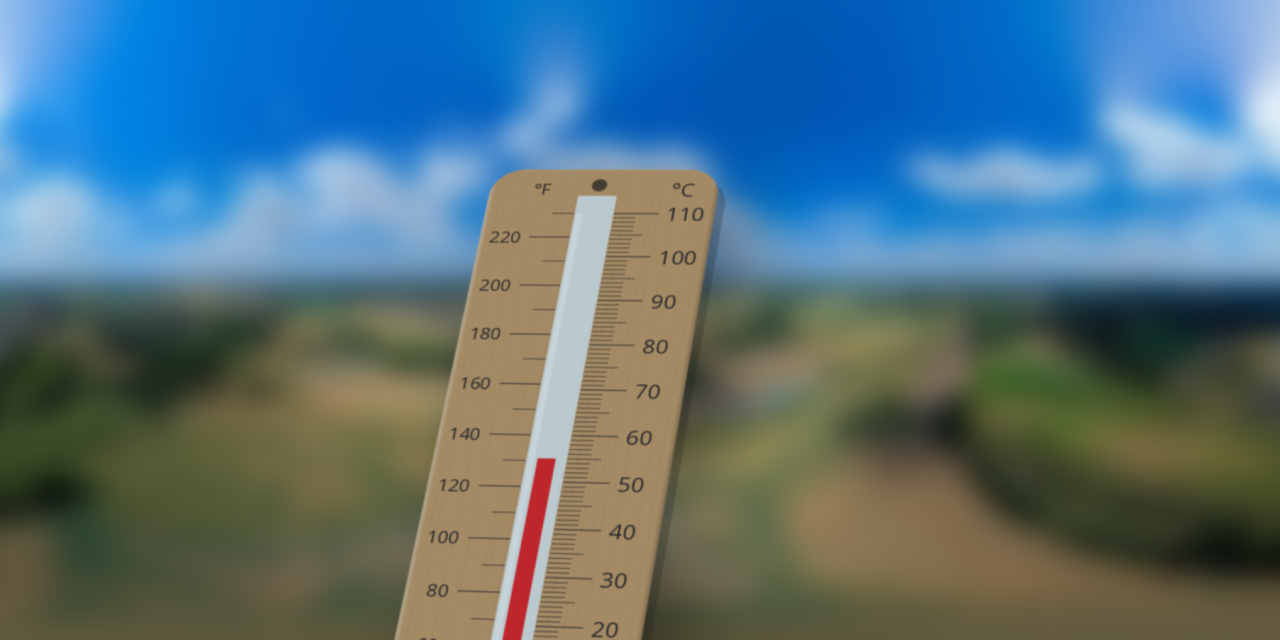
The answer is 55; °C
